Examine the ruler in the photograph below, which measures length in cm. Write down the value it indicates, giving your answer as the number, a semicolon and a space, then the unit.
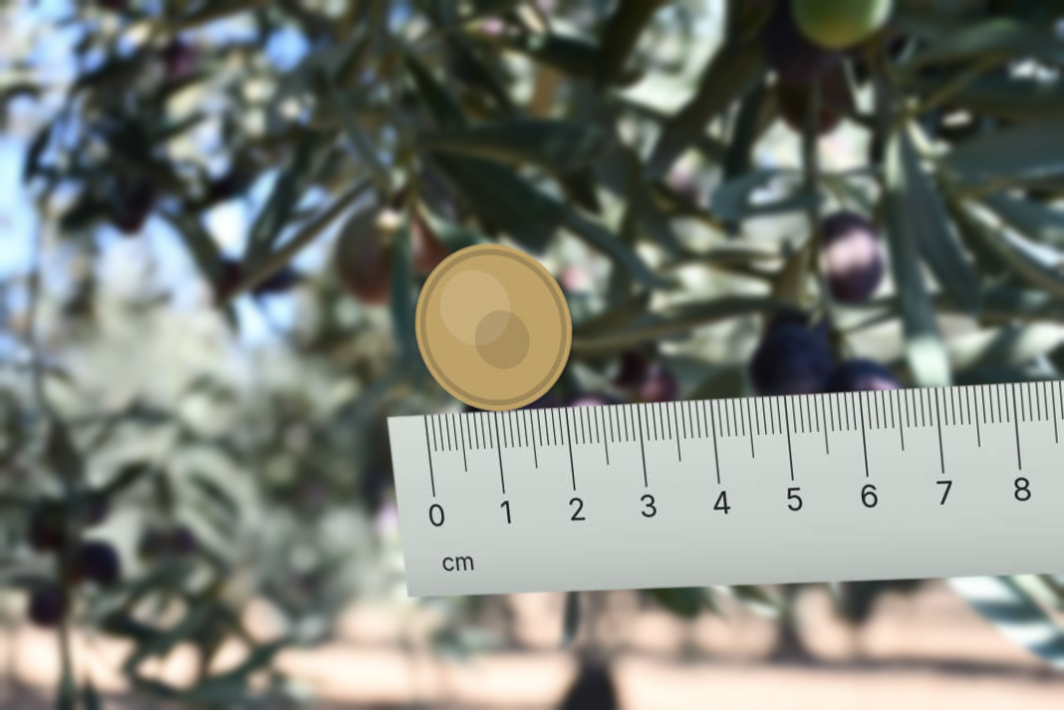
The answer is 2.2; cm
